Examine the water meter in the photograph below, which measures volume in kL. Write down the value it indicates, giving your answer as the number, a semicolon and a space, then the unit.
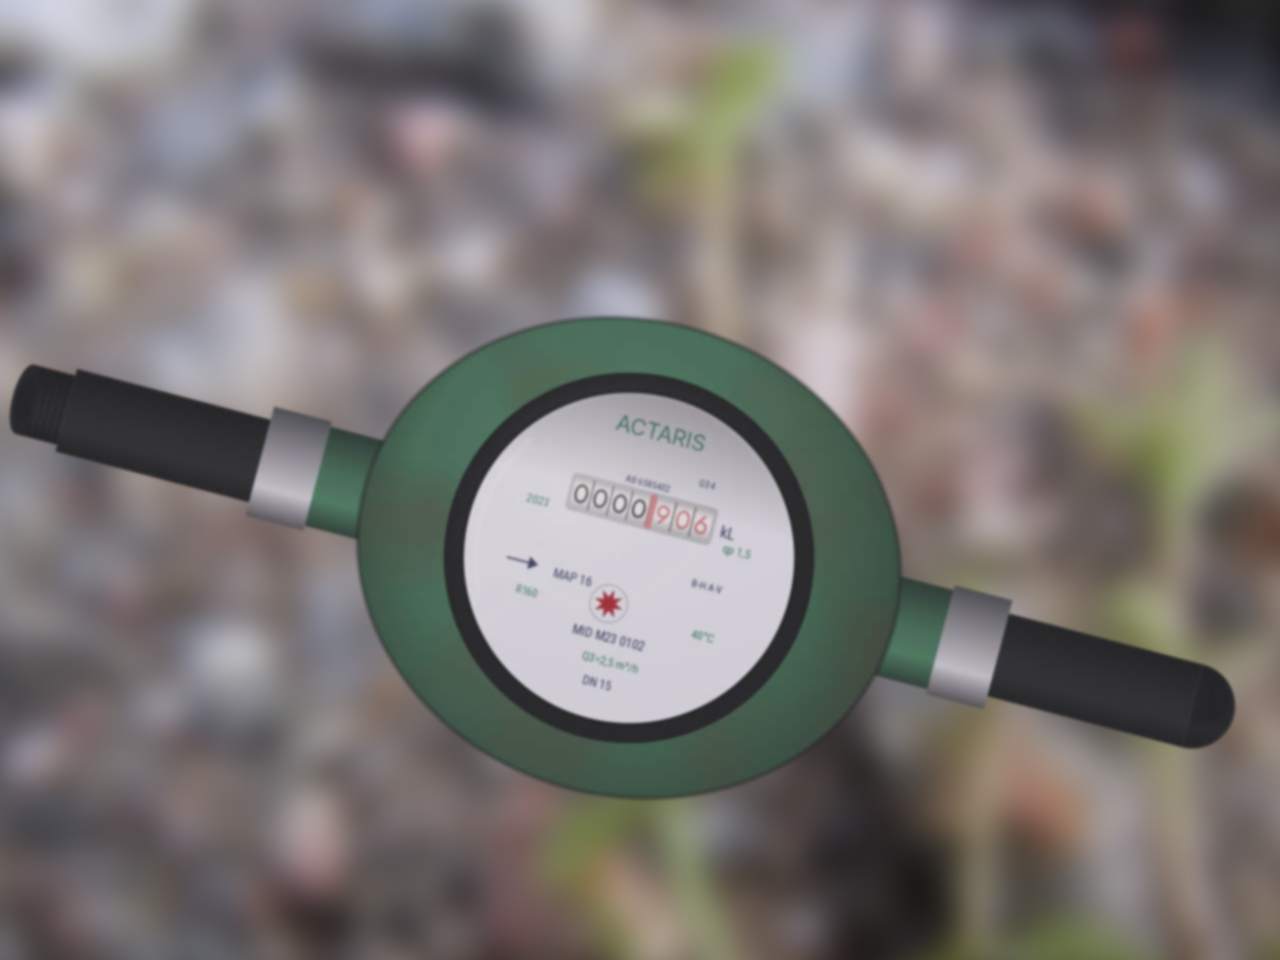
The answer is 0.906; kL
